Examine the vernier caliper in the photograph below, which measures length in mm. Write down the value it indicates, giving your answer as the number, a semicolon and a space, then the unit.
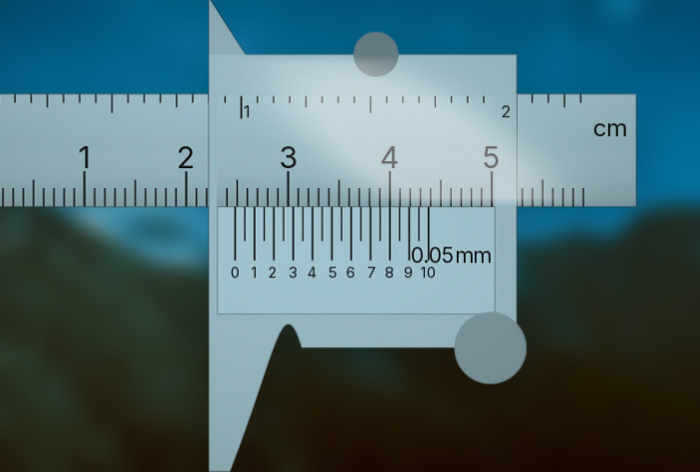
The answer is 24.8; mm
